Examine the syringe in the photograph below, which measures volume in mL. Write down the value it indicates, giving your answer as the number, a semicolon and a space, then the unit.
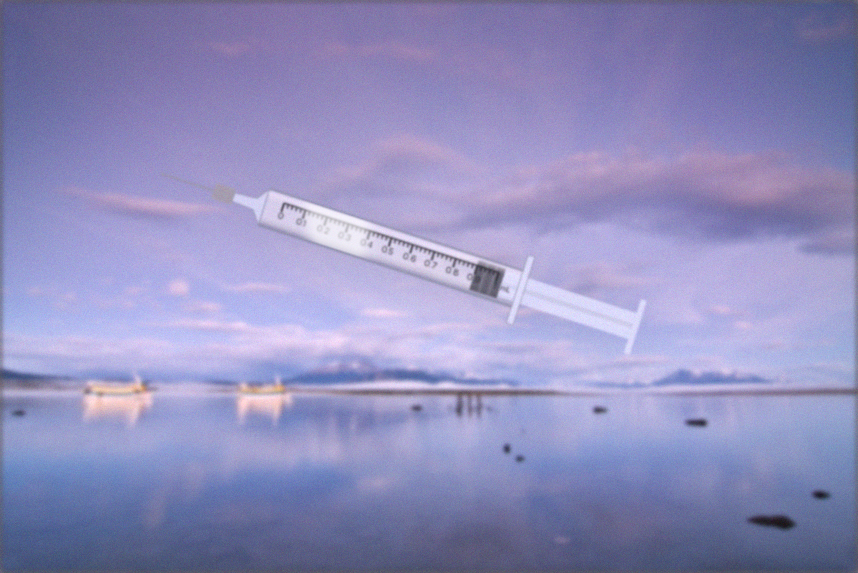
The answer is 0.9; mL
